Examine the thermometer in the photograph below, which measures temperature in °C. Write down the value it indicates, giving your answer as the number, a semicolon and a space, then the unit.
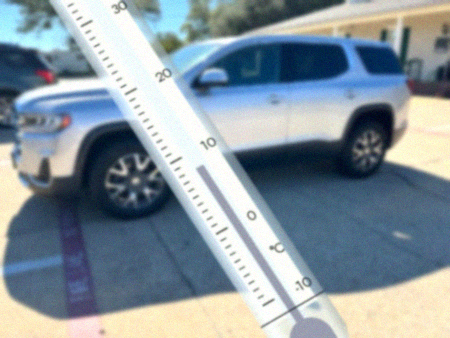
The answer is 8; °C
